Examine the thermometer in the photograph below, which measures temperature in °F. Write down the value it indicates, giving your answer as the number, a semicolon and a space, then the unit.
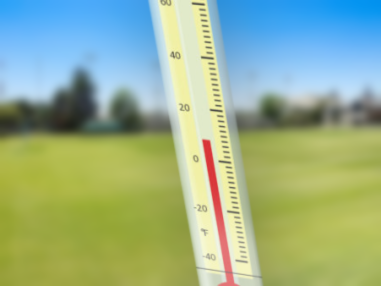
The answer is 8; °F
